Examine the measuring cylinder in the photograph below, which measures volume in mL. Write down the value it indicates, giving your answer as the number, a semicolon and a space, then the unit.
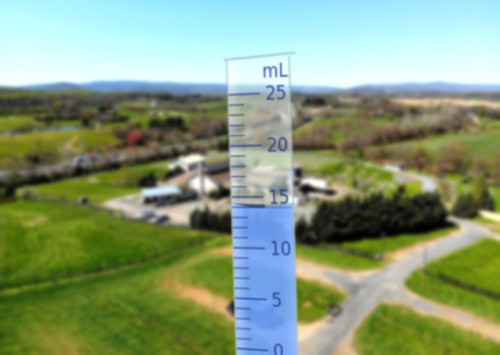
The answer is 14; mL
